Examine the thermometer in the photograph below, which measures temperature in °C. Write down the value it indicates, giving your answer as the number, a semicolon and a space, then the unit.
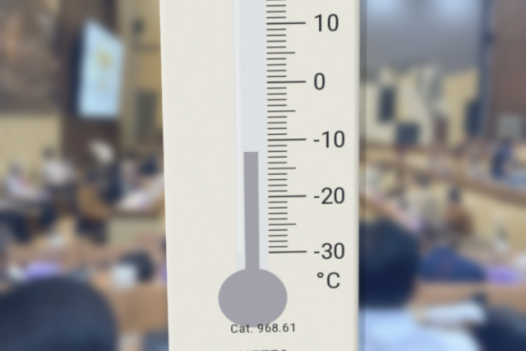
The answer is -12; °C
